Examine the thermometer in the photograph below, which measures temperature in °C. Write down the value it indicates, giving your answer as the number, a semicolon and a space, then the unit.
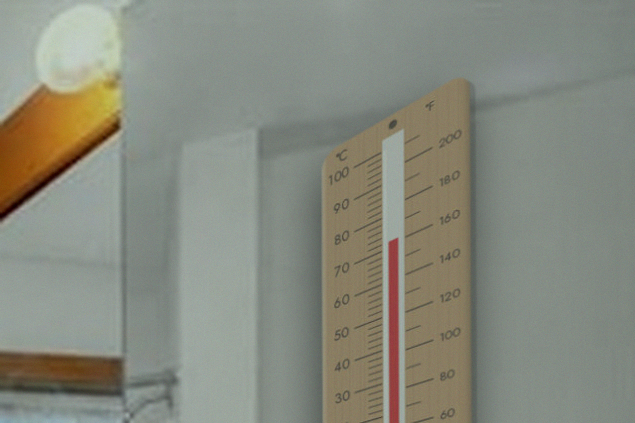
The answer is 72; °C
